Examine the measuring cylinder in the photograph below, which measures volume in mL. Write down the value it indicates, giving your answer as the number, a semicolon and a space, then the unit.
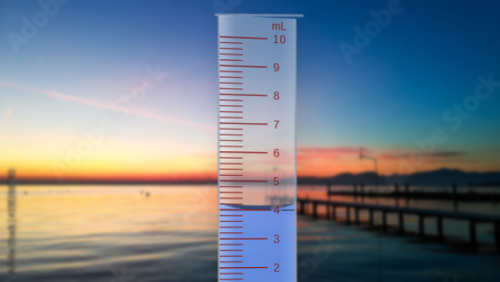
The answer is 4; mL
